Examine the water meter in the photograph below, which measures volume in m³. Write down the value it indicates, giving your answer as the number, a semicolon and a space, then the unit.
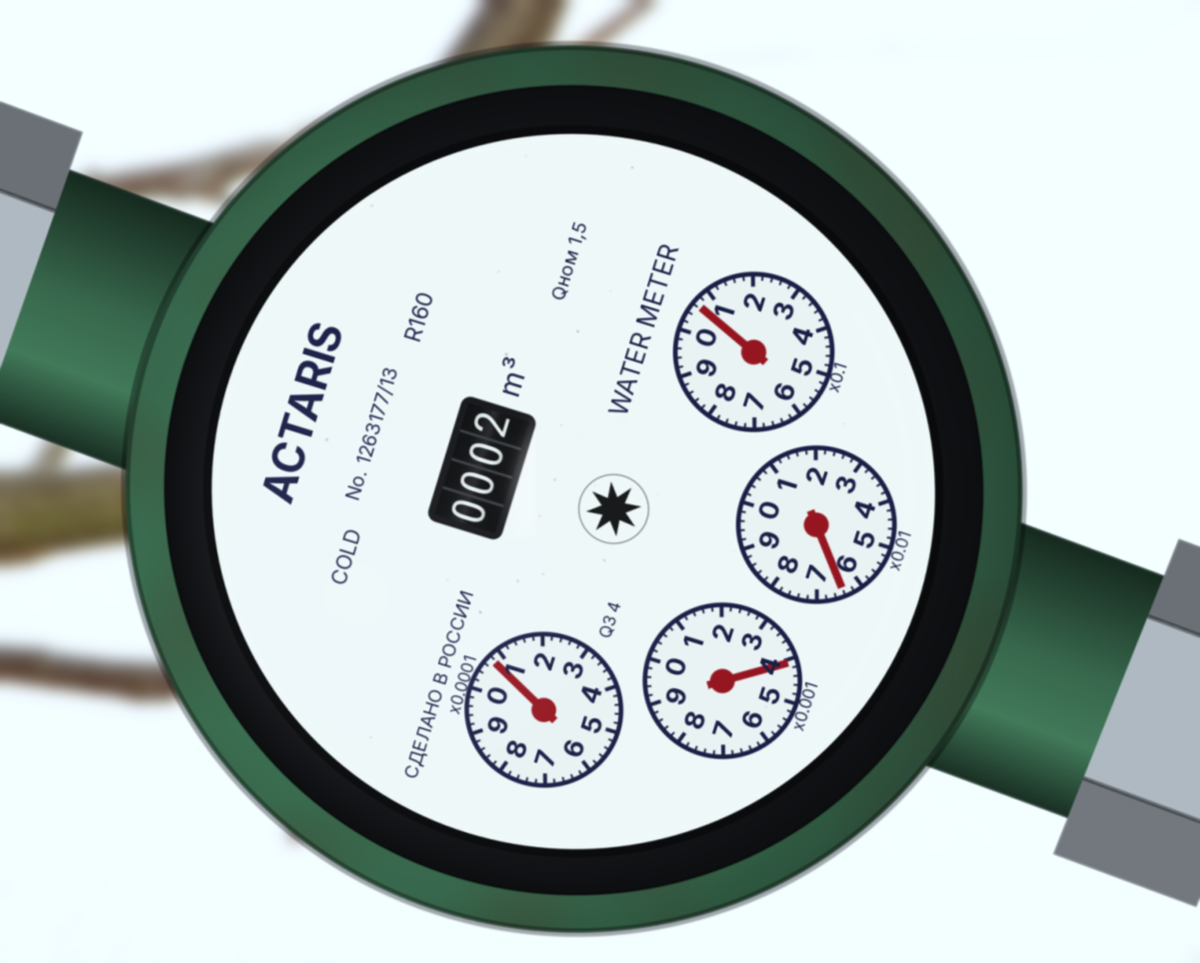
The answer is 2.0640; m³
